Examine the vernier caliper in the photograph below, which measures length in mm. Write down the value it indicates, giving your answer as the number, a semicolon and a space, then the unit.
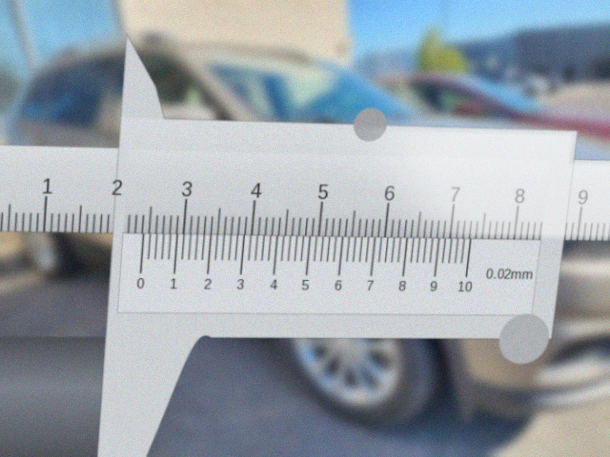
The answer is 24.2; mm
